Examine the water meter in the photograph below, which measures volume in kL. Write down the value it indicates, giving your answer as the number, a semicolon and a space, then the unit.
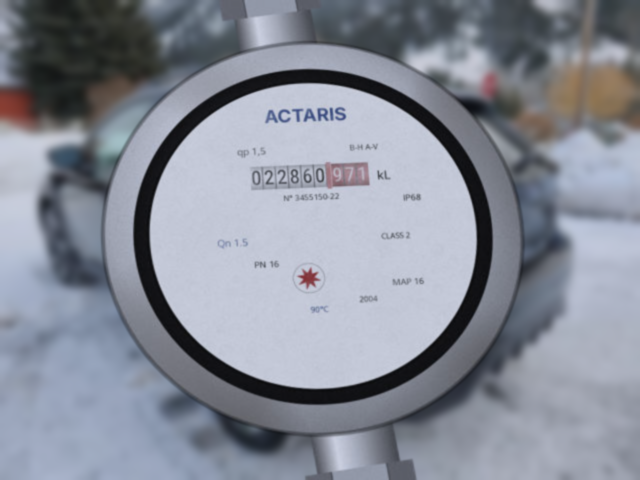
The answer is 22860.971; kL
